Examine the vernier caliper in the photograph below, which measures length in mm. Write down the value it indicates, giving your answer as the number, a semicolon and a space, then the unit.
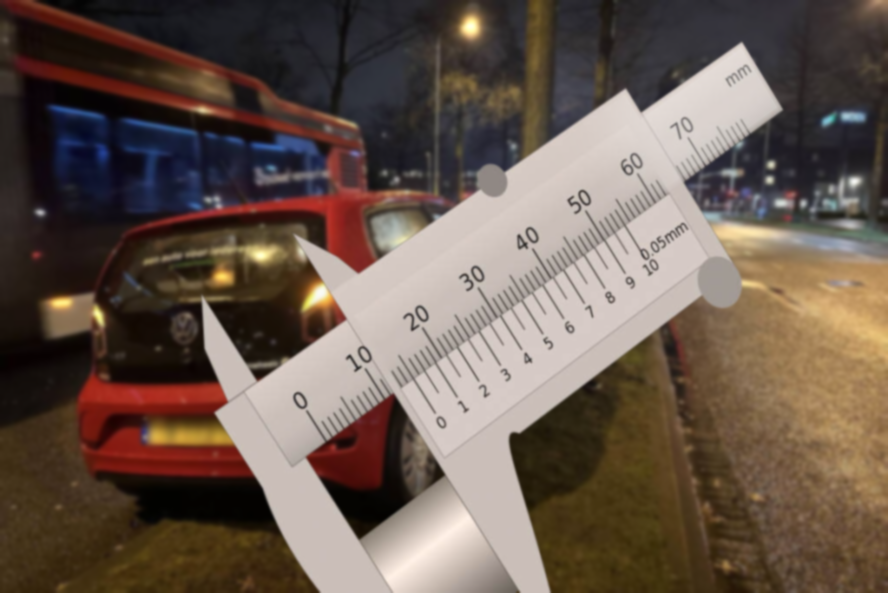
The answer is 15.0; mm
